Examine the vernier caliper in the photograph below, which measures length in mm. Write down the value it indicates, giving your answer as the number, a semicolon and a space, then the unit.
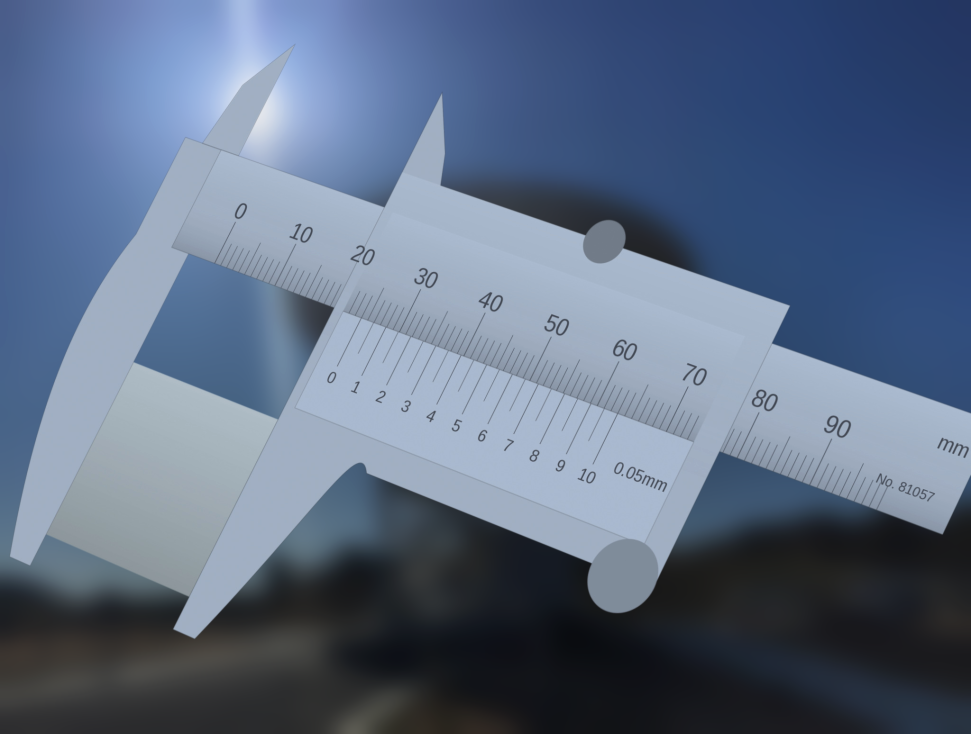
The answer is 24.0; mm
